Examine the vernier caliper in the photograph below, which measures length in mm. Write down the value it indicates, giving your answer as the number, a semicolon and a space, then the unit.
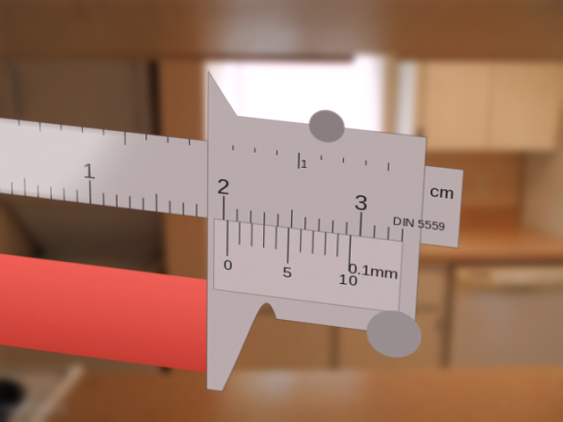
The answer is 20.3; mm
